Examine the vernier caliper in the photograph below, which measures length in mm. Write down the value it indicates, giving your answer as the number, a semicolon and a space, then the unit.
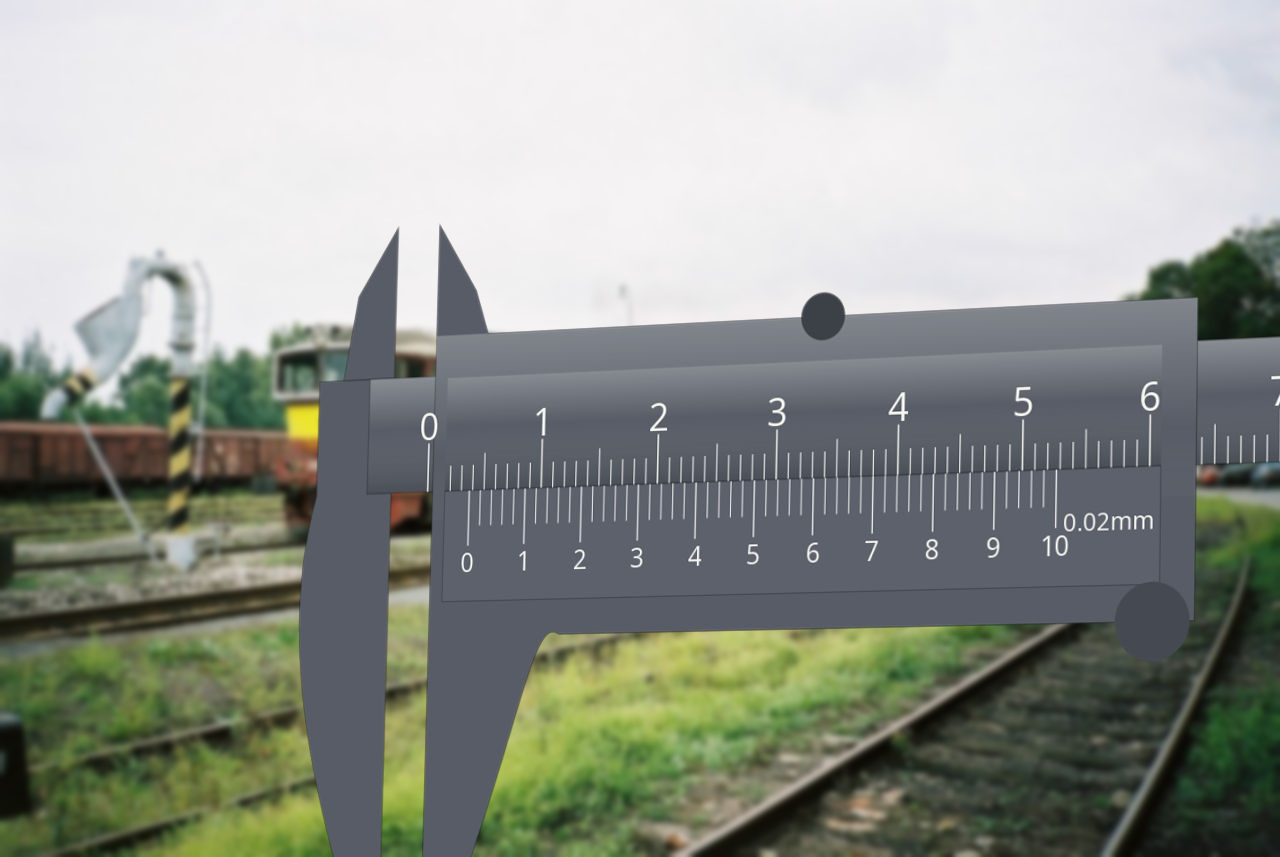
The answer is 3.7; mm
